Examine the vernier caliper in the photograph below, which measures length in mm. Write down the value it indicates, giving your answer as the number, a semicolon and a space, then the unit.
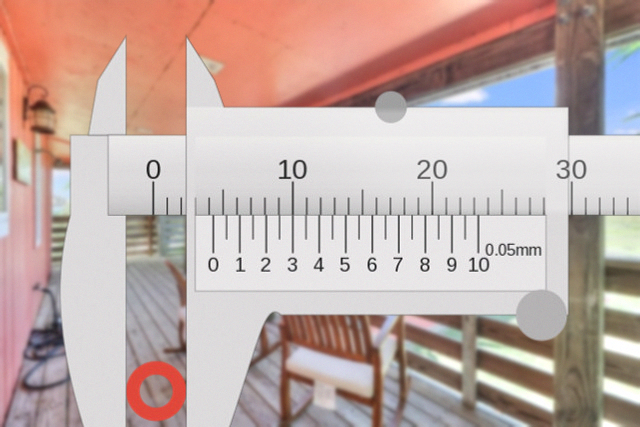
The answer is 4.3; mm
